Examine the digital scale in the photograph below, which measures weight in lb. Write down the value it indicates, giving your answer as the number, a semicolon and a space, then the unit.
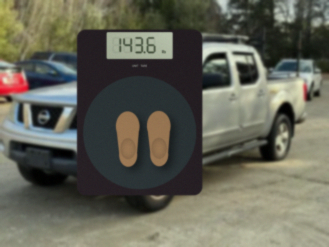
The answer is 143.6; lb
